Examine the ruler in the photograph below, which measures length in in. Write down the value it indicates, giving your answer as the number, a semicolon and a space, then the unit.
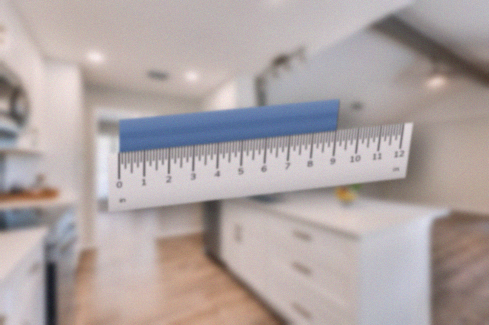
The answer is 9; in
